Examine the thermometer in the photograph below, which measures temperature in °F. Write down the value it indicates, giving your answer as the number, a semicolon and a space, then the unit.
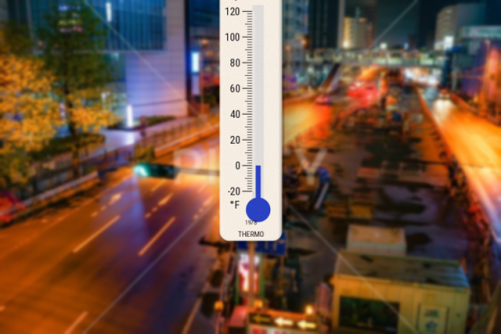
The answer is 0; °F
